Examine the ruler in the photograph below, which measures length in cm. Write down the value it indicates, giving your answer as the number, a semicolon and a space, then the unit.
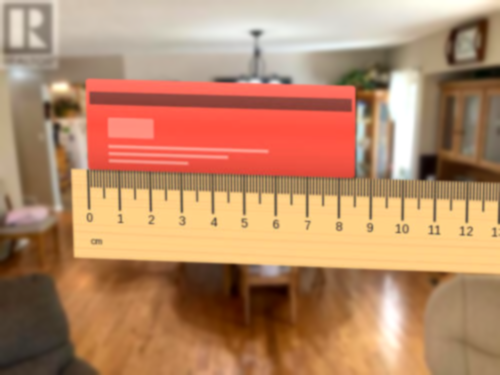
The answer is 8.5; cm
